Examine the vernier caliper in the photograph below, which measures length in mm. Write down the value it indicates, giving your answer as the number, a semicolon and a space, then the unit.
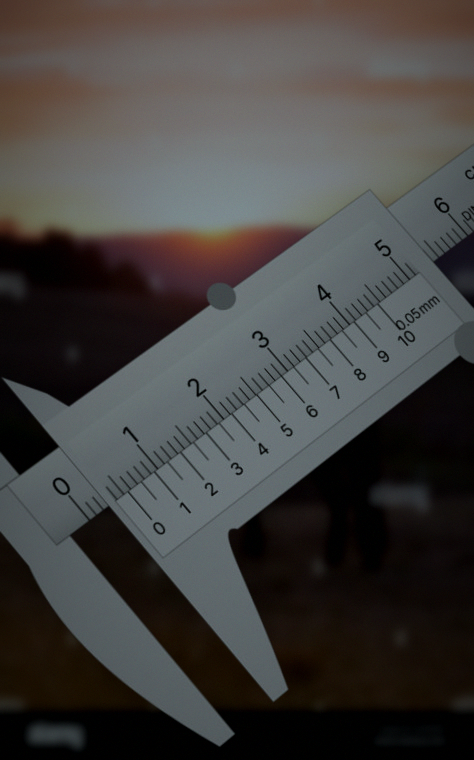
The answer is 5.6; mm
